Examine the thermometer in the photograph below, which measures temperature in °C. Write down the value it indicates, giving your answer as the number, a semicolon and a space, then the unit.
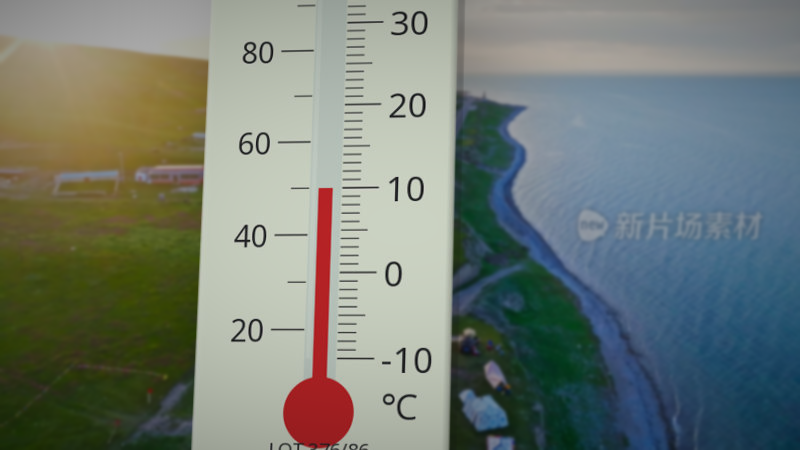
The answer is 10; °C
